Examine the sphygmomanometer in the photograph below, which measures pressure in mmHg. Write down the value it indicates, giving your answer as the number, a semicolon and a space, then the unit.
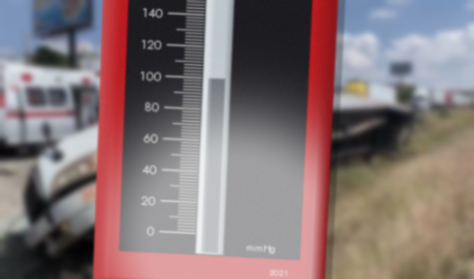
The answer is 100; mmHg
